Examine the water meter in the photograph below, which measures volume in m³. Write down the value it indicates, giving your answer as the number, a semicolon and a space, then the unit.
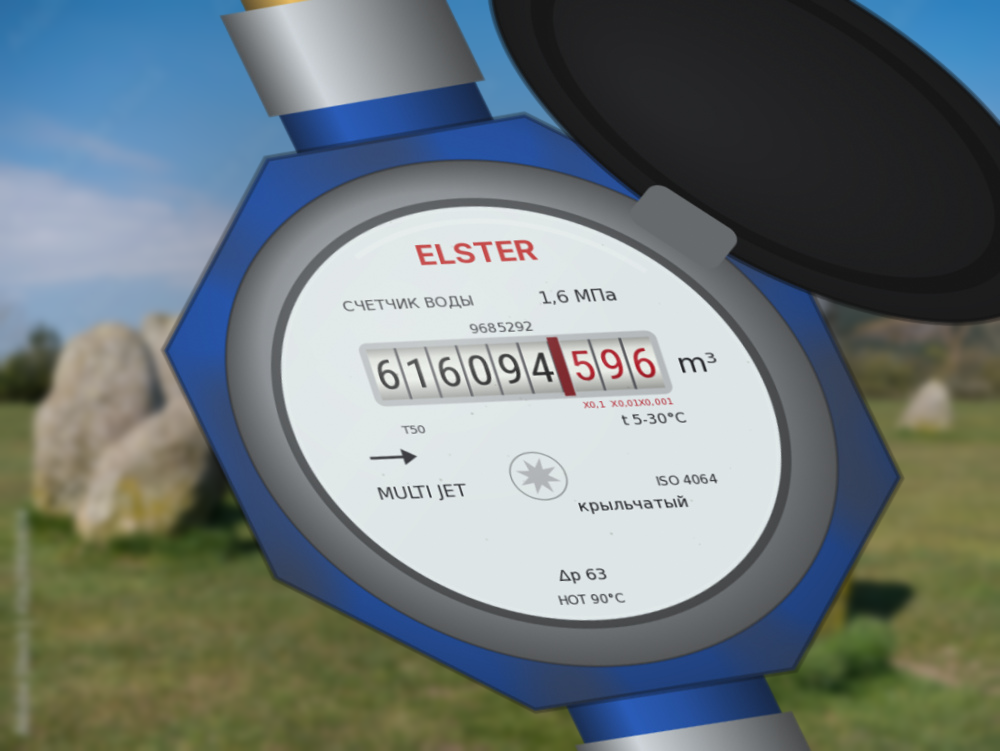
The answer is 616094.596; m³
